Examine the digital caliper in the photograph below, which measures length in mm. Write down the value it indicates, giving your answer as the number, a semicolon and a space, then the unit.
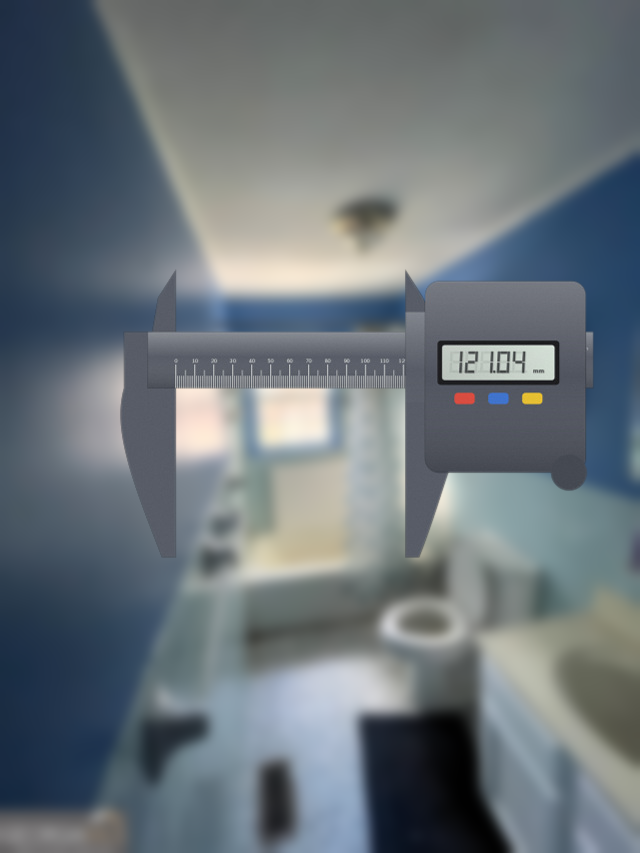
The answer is 121.04; mm
